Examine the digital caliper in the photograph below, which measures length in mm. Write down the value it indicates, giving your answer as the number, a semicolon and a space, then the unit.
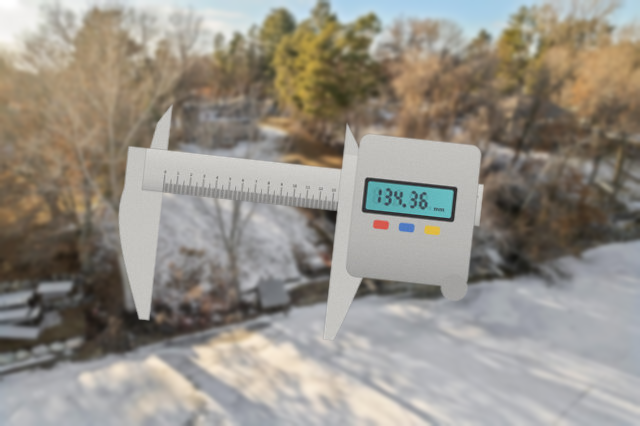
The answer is 134.36; mm
